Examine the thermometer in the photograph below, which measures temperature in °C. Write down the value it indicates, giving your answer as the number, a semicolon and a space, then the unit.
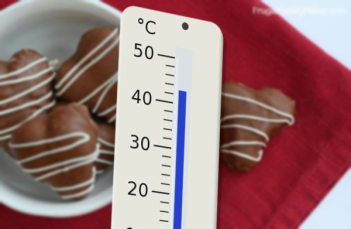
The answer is 43; °C
